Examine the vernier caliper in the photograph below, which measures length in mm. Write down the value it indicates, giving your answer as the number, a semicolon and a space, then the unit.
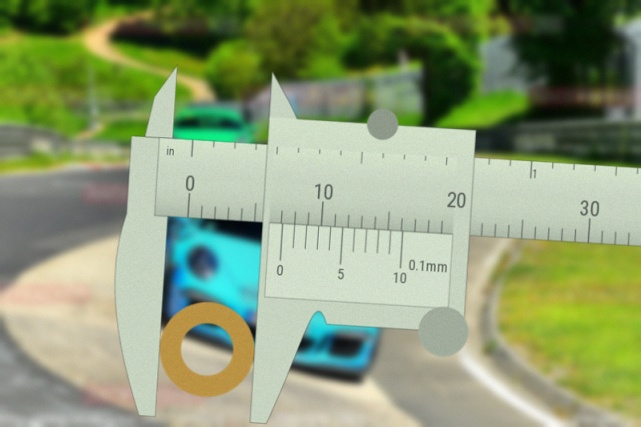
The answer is 7.1; mm
